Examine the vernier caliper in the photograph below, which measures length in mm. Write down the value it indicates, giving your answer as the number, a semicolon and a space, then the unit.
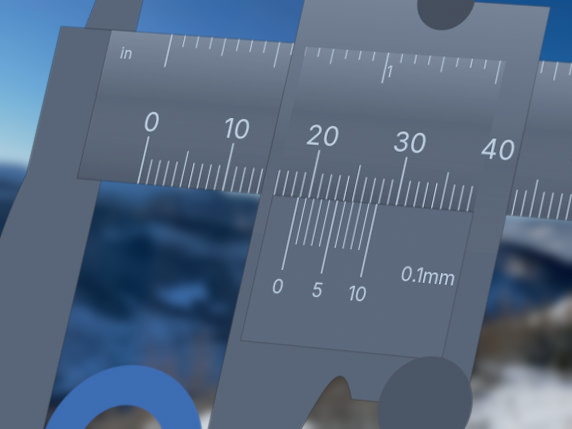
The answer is 18.8; mm
